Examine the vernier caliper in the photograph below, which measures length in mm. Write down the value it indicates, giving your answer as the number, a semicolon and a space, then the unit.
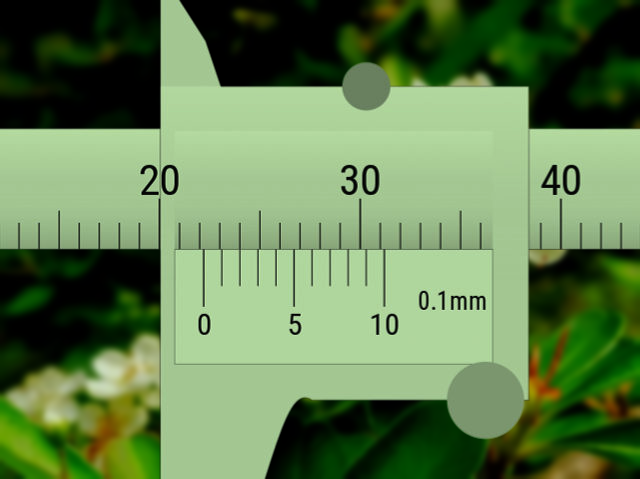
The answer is 22.2; mm
